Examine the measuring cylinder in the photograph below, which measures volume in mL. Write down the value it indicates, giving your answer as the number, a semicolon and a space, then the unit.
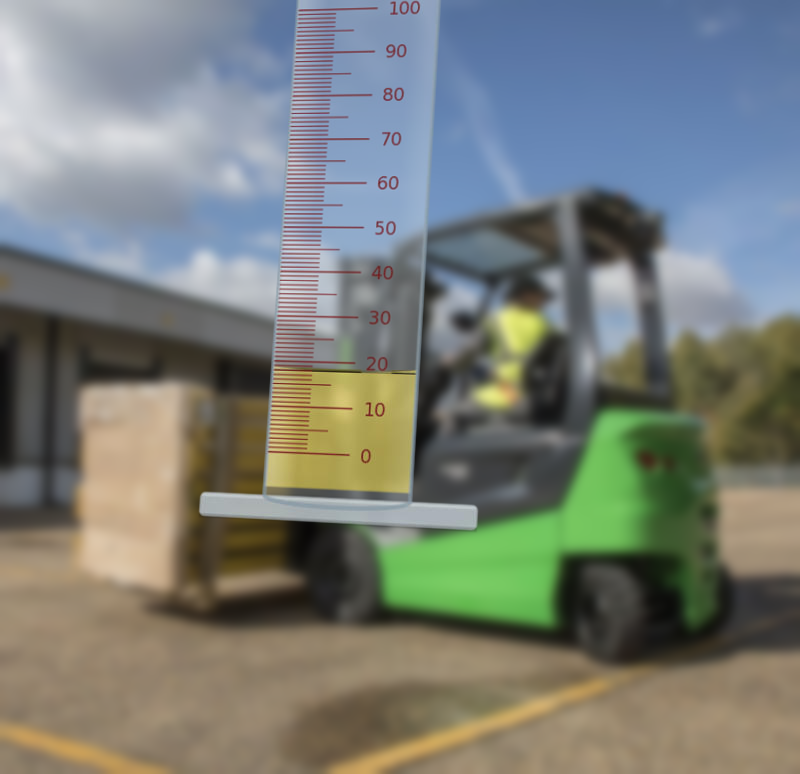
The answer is 18; mL
